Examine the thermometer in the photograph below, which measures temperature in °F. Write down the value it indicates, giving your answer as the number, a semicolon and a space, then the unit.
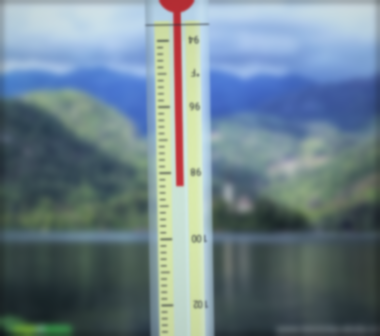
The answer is 98.4; °F
